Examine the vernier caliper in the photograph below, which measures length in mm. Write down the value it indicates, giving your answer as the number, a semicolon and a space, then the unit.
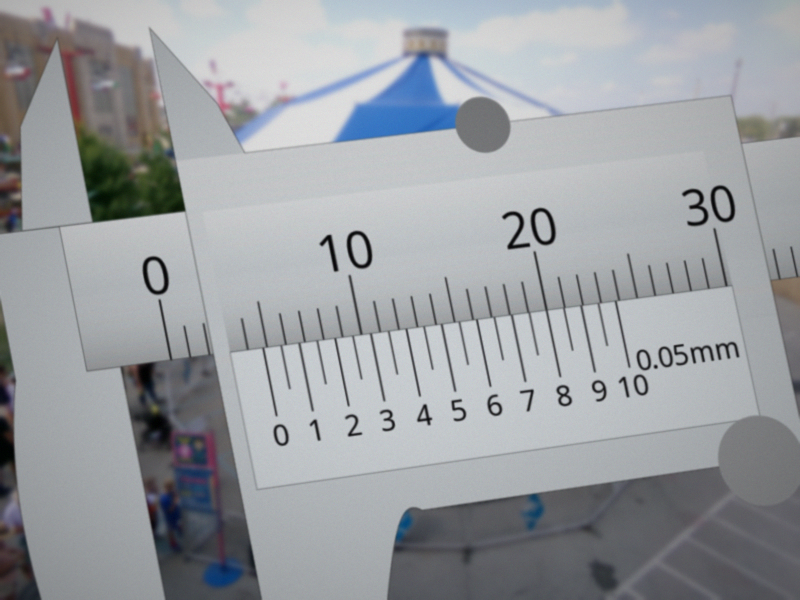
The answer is 4.8; mm
